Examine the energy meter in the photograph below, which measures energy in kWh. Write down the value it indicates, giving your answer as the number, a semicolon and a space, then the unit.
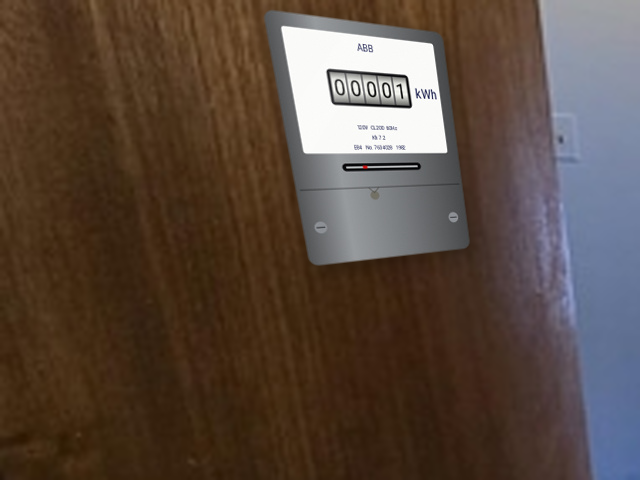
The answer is 1; kWh
